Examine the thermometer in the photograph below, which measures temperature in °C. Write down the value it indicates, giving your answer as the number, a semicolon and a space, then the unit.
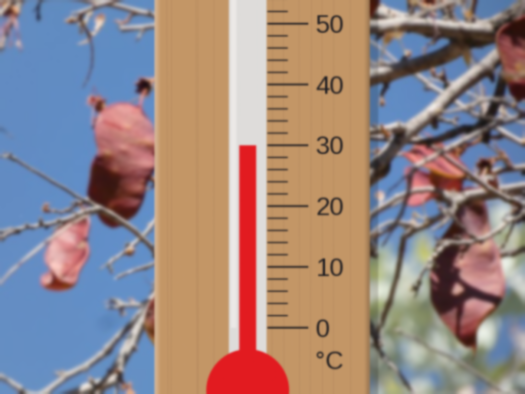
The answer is 30; °C
